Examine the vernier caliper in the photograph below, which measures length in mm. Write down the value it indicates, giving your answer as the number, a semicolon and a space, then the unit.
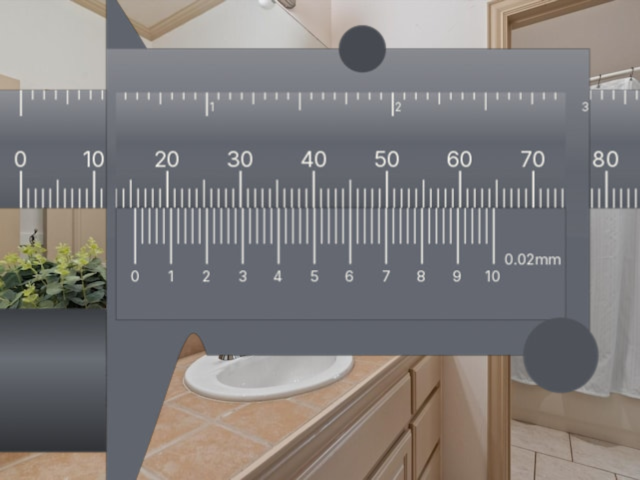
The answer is 15.6; mm
